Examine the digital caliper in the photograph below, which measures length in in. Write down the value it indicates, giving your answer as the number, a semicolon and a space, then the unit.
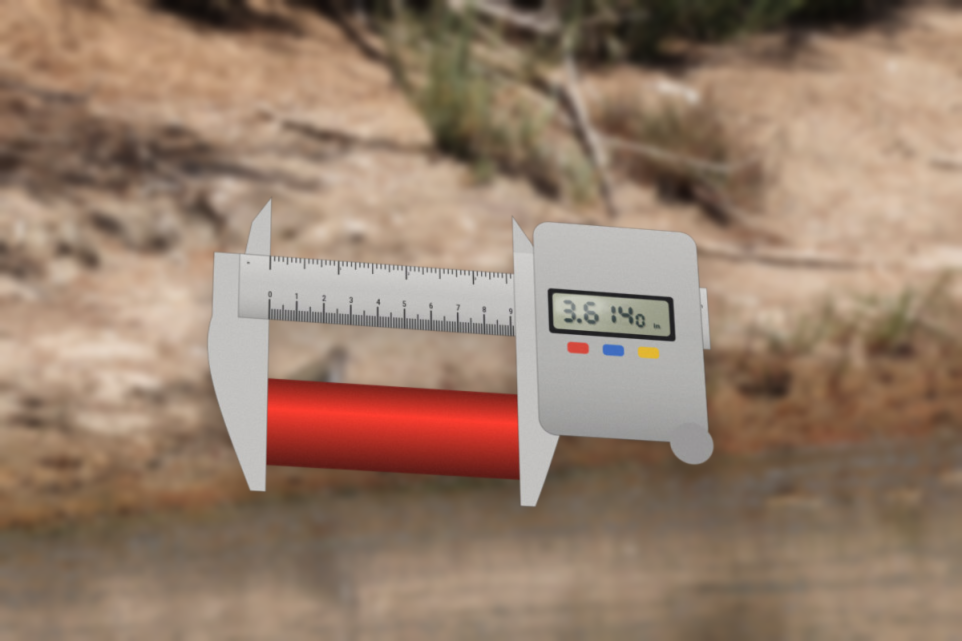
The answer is 3.6140; in
